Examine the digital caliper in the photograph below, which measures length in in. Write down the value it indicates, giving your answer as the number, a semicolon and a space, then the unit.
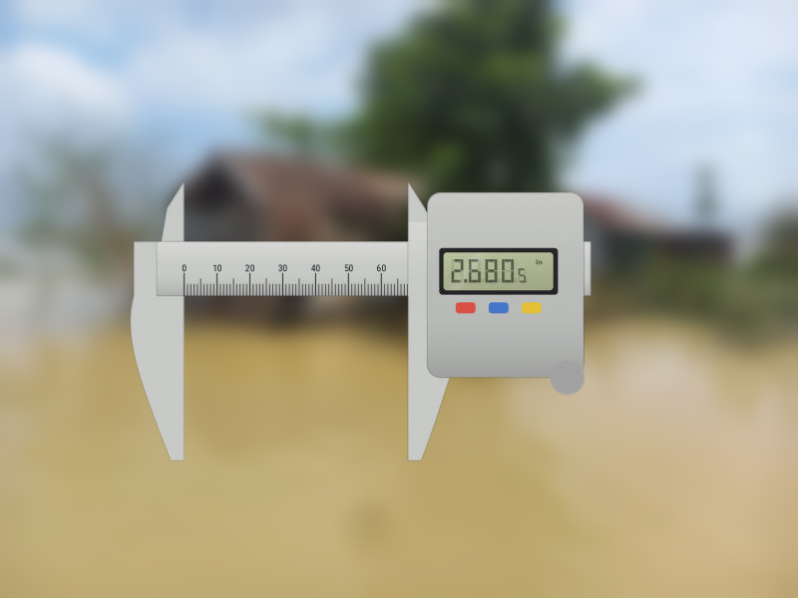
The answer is 2.6805; in
